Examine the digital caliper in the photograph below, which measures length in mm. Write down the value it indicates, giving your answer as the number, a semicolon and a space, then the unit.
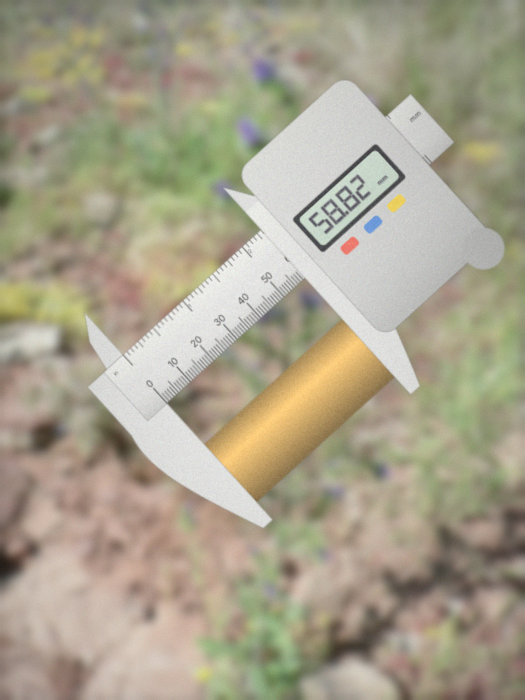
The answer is 58.82; mm
